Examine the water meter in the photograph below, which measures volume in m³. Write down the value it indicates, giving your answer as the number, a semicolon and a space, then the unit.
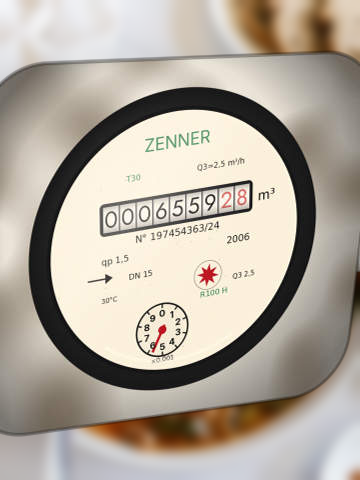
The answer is 6559.285; m³
